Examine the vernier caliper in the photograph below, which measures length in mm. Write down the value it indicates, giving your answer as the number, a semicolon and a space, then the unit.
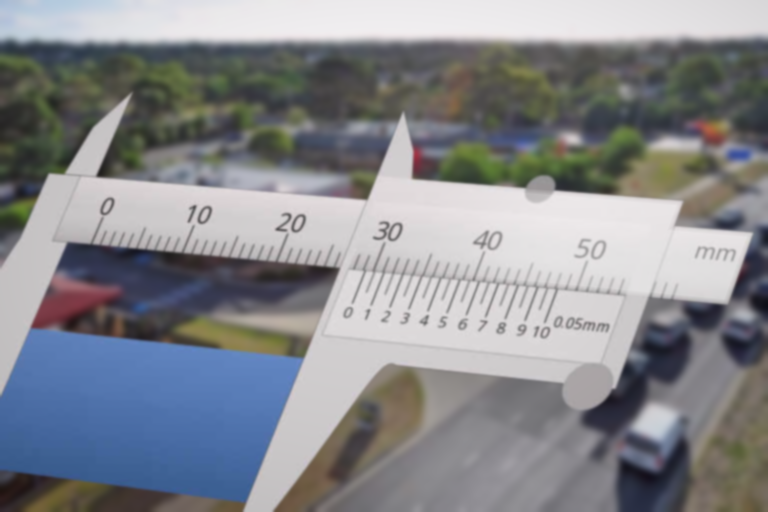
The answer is 29.2; mm
